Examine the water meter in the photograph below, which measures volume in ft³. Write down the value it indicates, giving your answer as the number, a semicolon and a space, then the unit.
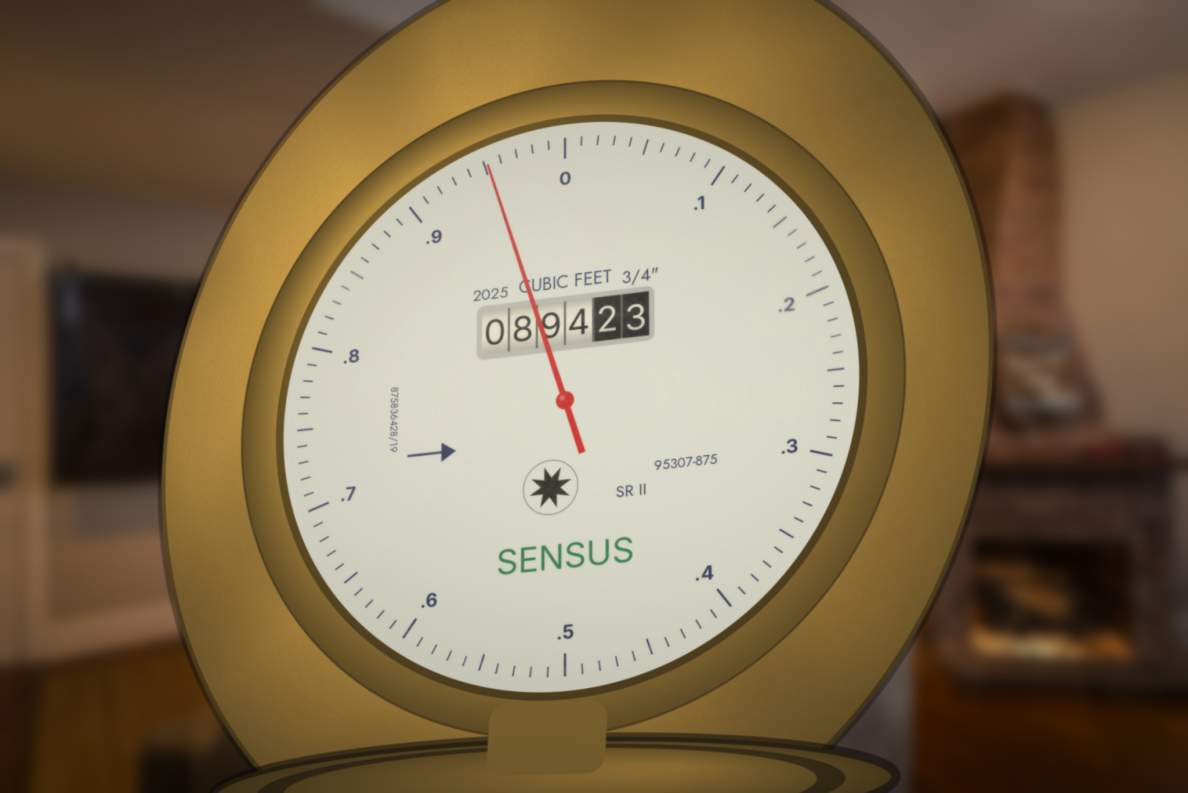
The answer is 89422.95; ft³
